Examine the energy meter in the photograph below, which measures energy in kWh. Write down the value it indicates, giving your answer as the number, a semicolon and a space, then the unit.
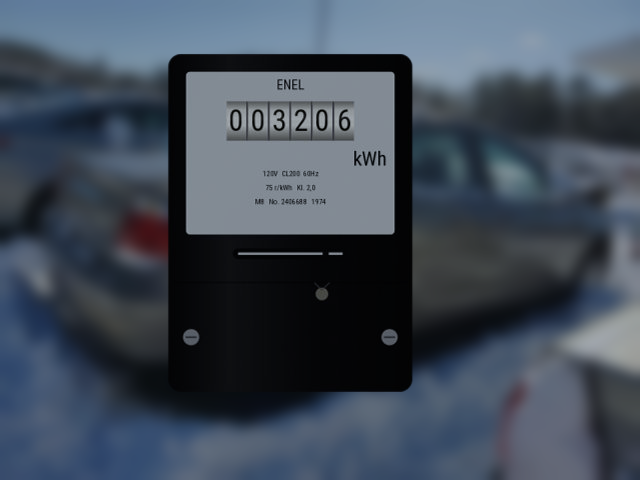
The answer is 3206; kWh
